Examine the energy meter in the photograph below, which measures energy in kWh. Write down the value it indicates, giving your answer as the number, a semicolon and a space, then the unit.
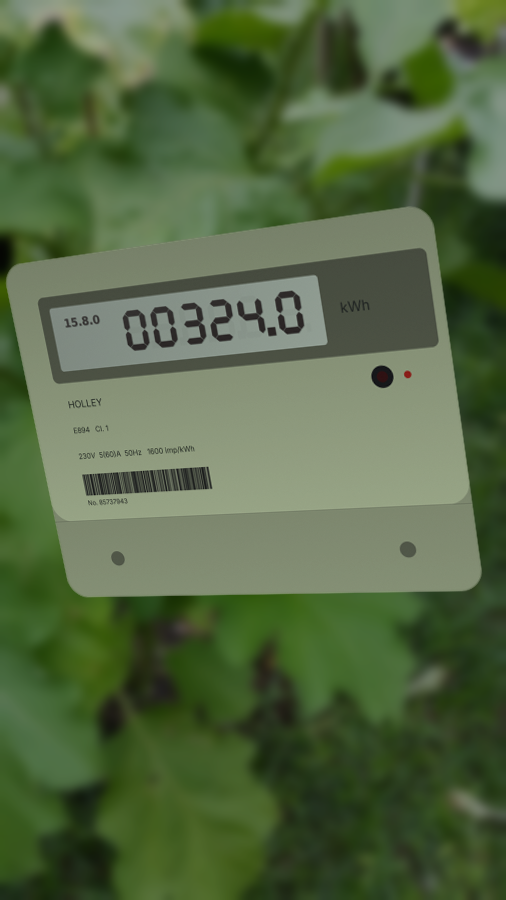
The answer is 324.0; kWh
